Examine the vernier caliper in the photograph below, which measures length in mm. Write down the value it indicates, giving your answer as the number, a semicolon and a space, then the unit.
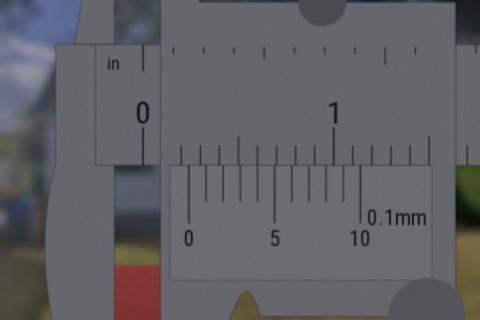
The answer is 2.4; mm
